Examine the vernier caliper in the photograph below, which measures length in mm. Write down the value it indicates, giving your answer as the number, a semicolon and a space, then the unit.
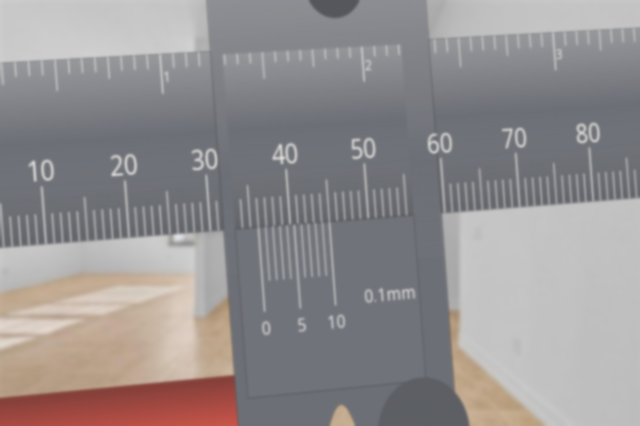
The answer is 36.0; mm
